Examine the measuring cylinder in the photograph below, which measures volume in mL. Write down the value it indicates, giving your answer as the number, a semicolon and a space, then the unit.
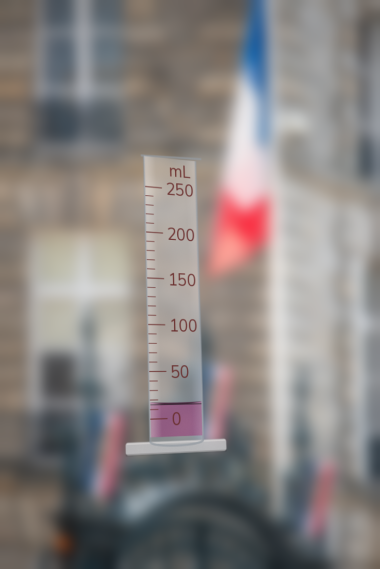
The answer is 15; mL
